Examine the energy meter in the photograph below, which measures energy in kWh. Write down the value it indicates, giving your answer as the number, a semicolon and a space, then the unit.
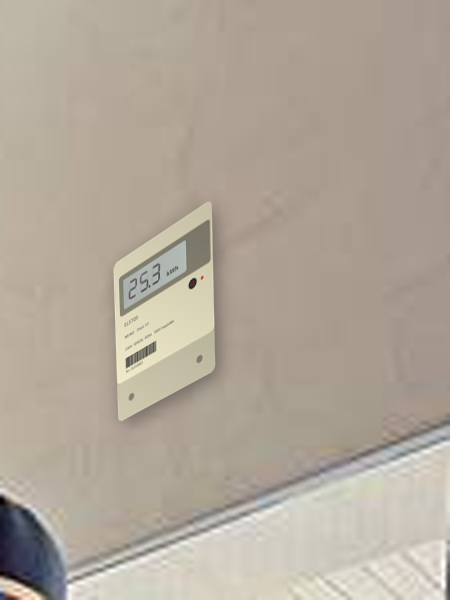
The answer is 25.3; kWh
